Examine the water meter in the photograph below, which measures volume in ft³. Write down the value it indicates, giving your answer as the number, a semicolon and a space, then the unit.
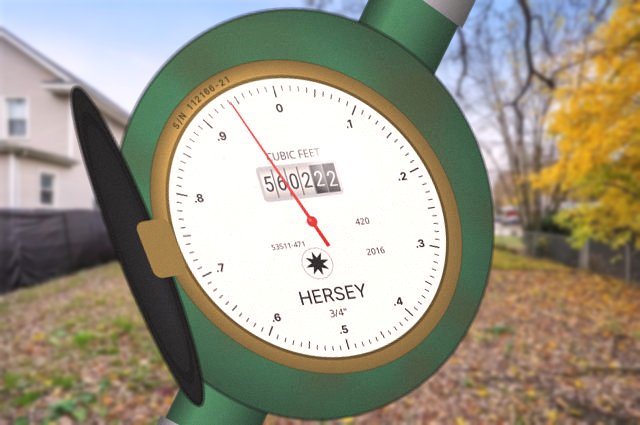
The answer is 560221.94; ft³
